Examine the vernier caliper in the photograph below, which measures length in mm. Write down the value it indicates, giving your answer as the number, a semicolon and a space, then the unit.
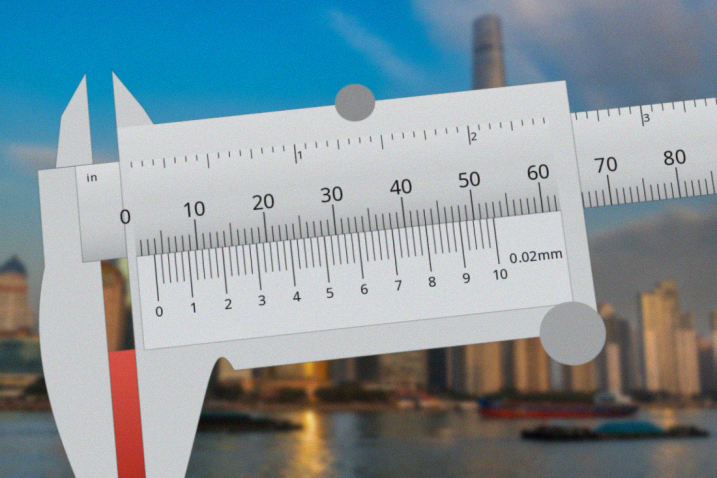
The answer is 3.8; mm
